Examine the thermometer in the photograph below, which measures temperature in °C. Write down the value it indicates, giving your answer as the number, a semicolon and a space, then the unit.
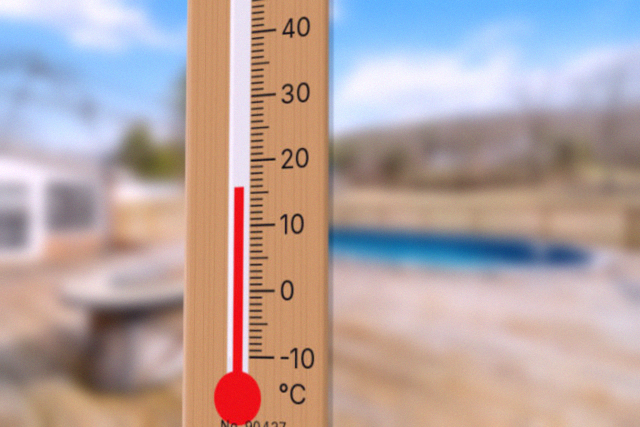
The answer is 16; °C
